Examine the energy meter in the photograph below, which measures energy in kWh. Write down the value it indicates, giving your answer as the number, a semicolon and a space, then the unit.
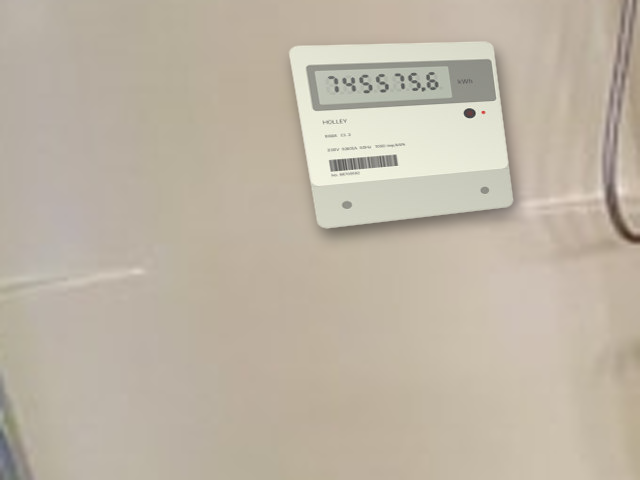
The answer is 745575.6; kWh
